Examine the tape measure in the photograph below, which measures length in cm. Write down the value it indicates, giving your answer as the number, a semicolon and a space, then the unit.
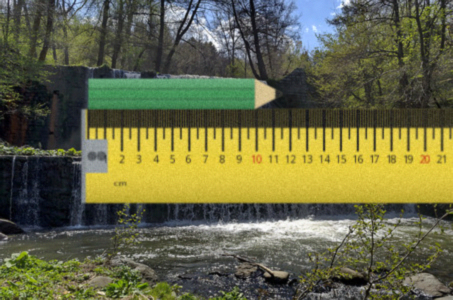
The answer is 11.5; cm
